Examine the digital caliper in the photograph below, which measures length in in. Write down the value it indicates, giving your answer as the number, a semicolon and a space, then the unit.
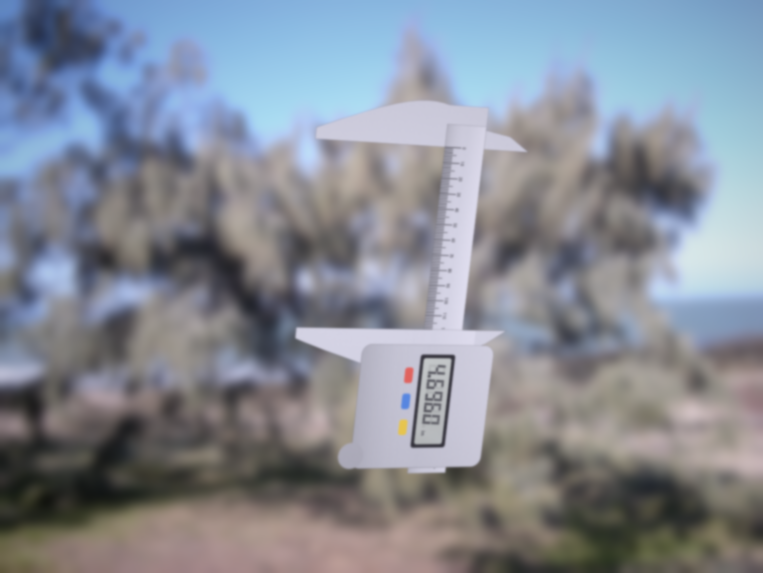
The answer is 4.6960; in
